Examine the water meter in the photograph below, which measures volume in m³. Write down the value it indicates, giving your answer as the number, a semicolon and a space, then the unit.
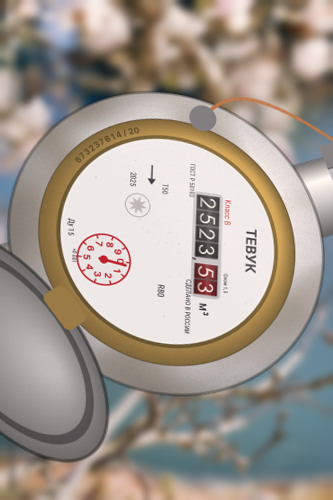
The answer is 2523.530; m³
